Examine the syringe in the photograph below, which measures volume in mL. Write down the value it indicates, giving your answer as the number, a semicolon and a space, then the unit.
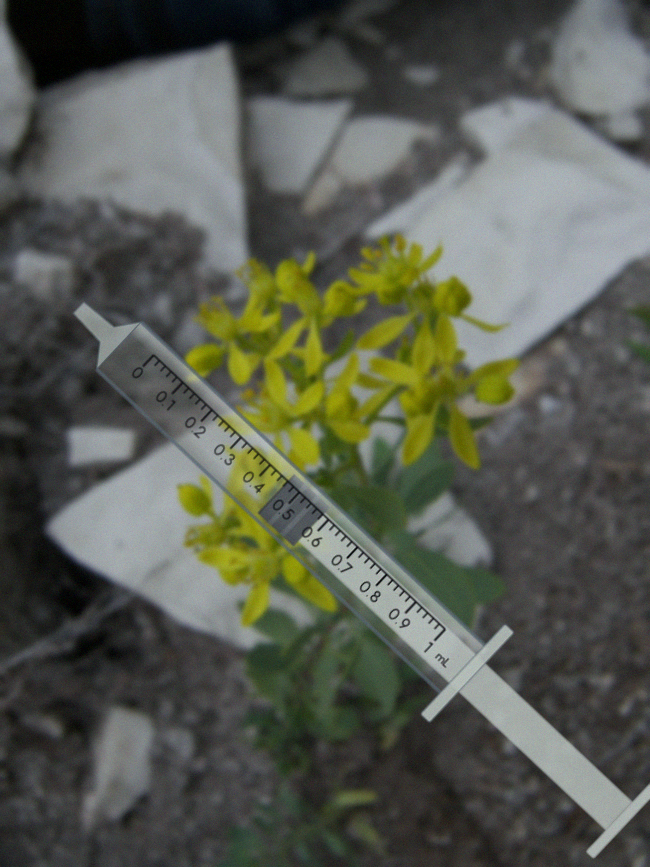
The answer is 0.46; mL
